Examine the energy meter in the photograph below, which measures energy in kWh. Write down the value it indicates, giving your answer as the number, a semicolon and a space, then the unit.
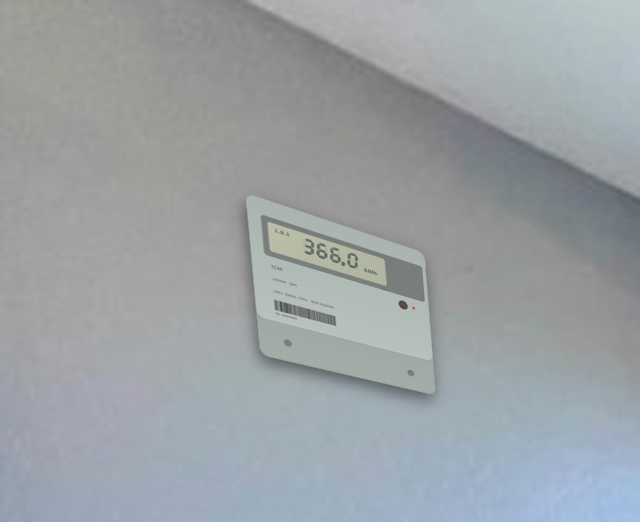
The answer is 366.0; kWh
